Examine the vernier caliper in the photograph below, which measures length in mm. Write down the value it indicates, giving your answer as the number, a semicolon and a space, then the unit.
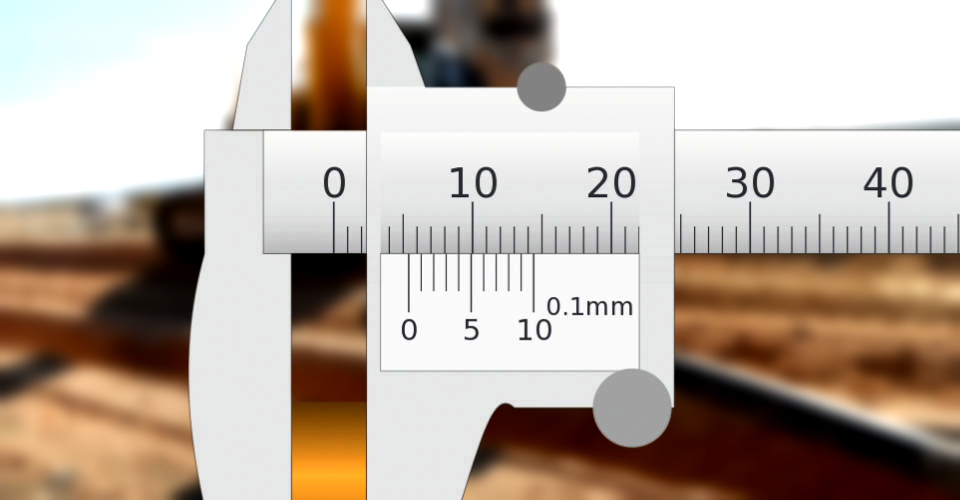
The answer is 5.4; mm
